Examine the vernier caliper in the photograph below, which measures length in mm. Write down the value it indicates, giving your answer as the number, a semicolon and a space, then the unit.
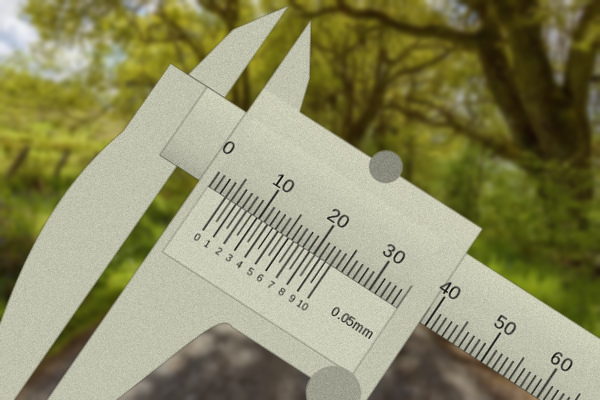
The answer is 4.0; mm
